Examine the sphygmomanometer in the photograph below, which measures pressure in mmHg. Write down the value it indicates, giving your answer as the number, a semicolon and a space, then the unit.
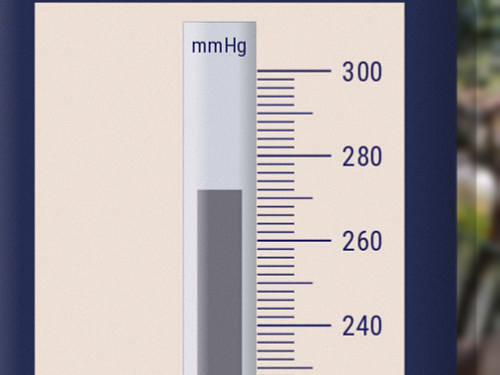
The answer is 272; mmHg
